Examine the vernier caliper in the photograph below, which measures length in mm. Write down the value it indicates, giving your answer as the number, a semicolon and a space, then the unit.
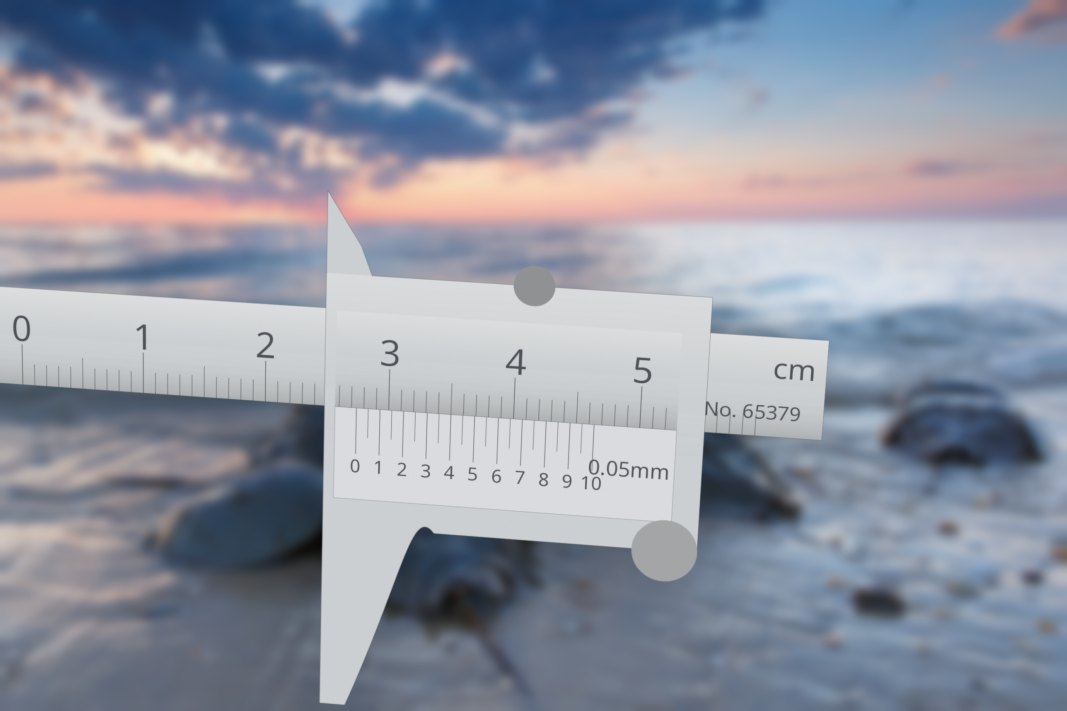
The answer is 27.4; mm
